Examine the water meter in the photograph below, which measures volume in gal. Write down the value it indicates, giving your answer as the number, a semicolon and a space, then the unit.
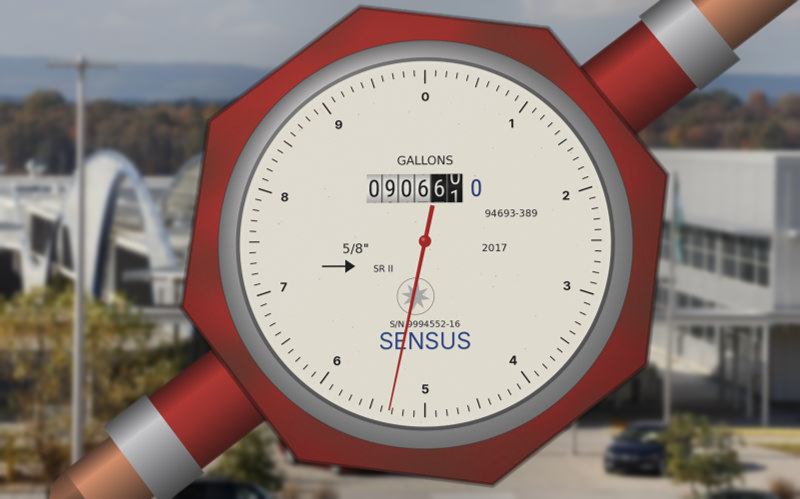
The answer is 906605.3; gal
